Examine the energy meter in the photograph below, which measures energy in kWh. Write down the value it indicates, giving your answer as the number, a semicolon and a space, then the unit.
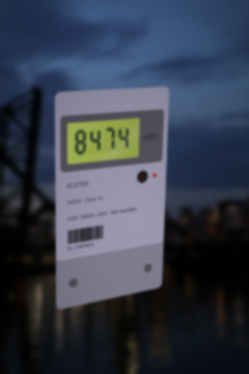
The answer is 8474; kWh
